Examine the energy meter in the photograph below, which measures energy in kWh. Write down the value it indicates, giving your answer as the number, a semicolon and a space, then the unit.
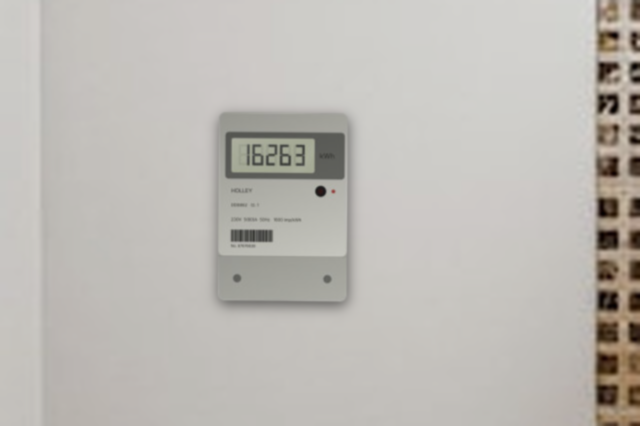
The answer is 16263; kWh
